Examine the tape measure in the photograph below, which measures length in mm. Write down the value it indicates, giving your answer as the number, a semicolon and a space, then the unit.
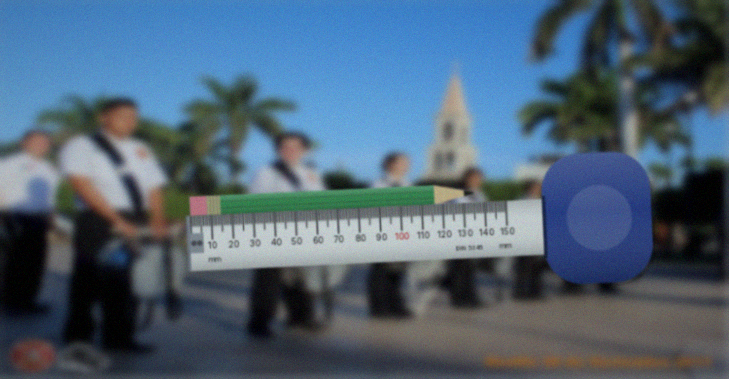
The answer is 135; mm
